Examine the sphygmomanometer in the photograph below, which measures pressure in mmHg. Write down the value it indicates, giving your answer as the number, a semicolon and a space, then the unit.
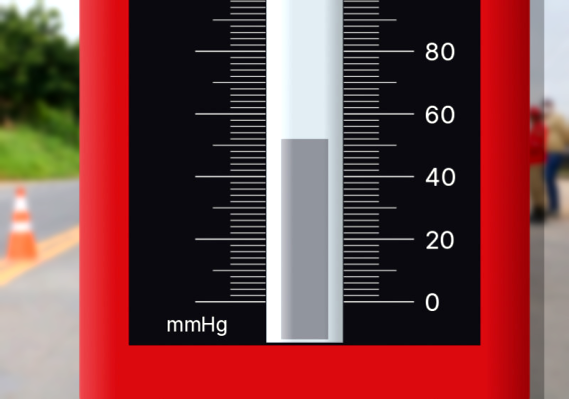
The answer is 52; mmHg
